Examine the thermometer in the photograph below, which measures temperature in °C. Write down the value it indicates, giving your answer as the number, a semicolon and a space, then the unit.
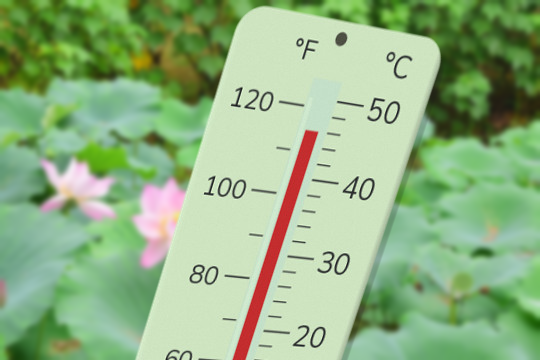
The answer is 46; °C
